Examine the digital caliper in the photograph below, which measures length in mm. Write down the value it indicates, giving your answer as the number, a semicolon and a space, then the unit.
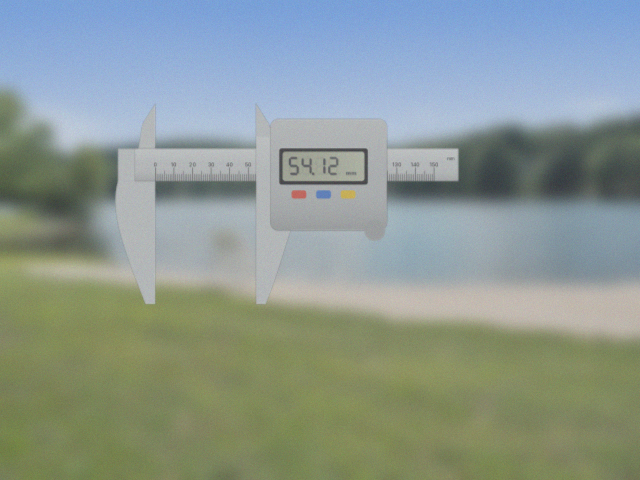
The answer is 54.12; mm
